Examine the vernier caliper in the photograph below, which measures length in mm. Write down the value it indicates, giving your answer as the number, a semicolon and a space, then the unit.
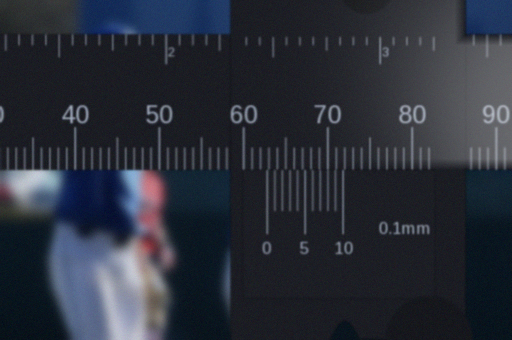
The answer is 62.8; mm
